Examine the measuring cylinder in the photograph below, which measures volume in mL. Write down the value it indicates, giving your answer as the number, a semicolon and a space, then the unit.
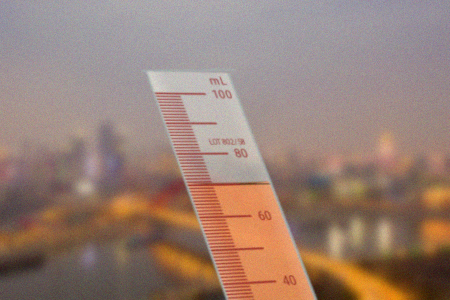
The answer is 70; mL
